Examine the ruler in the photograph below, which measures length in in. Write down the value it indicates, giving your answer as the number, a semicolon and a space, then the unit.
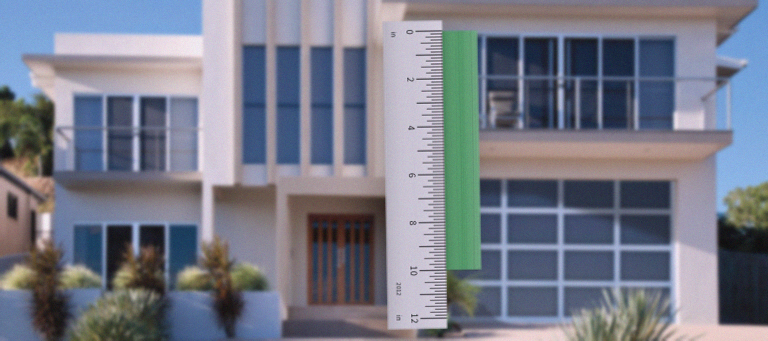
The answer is 10; in
